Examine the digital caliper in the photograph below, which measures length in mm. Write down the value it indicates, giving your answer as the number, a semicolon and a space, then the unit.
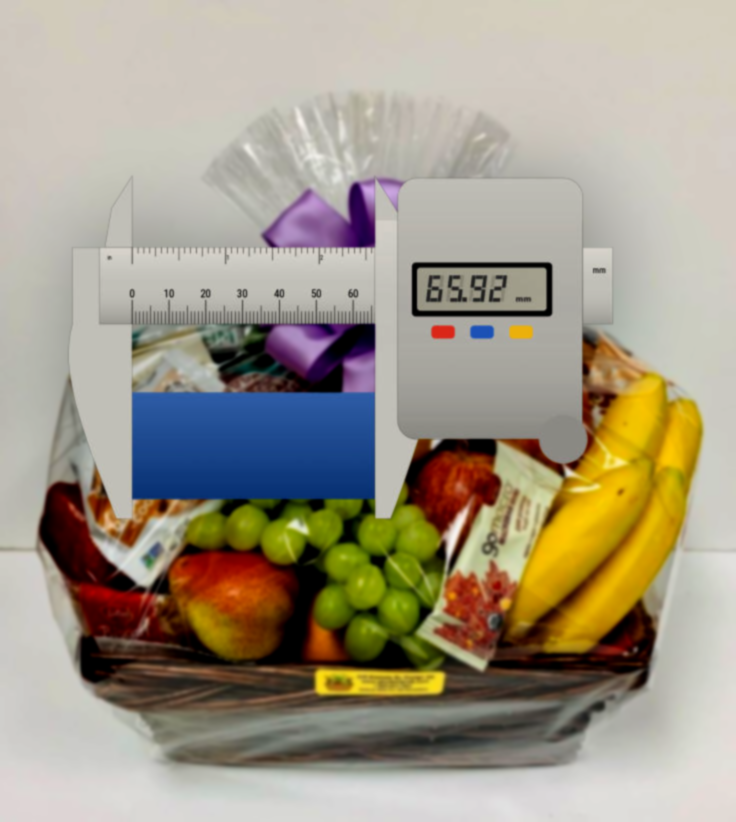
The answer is 65.92; mm
